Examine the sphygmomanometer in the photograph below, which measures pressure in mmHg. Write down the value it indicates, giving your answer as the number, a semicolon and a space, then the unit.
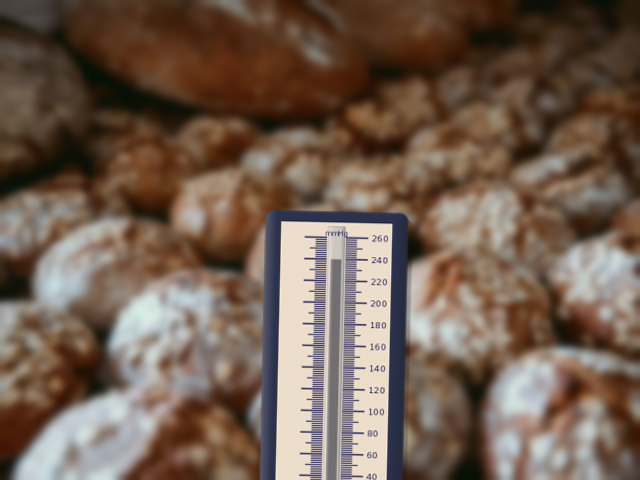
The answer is 240; mmHg
